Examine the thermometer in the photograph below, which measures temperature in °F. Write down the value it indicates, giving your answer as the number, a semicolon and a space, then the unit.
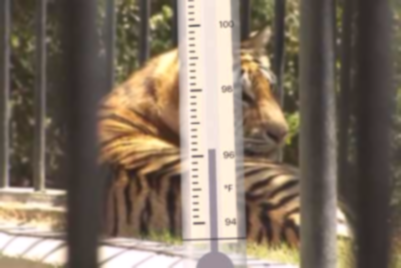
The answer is 96.2; °F
